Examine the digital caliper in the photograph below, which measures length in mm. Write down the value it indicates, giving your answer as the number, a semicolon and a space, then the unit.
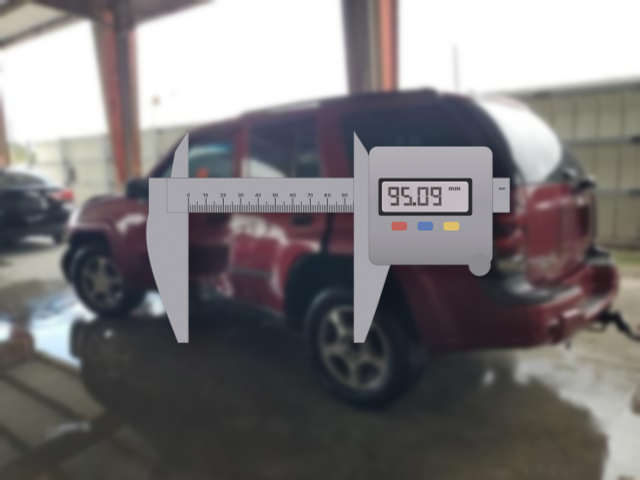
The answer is 95.09; mm
